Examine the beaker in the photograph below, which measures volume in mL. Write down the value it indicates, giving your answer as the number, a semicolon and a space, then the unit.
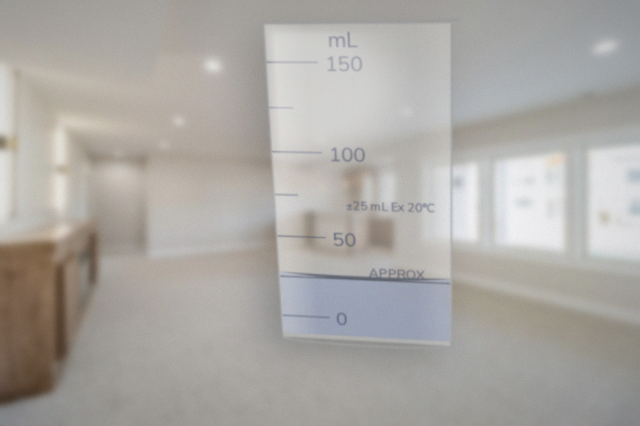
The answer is 25; mL
